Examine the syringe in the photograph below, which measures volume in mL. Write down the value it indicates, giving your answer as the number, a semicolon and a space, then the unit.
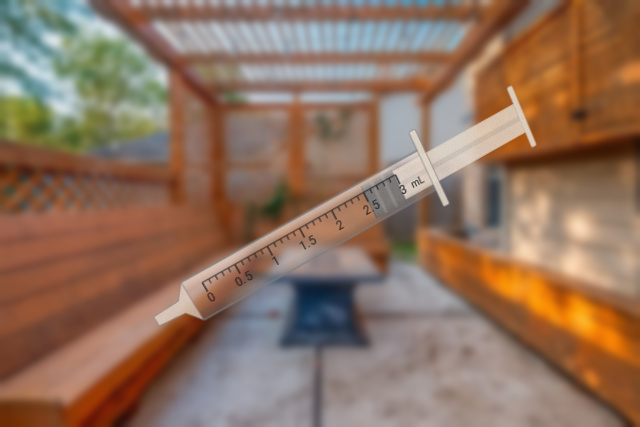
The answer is 2.5; mL
